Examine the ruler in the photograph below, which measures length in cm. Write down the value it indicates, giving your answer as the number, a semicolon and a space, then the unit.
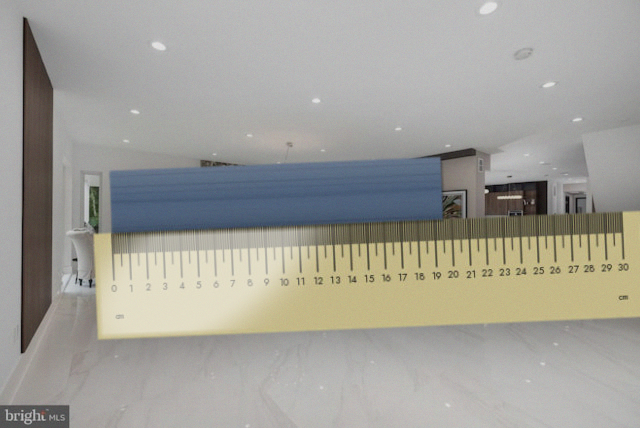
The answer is 19.5; cm
